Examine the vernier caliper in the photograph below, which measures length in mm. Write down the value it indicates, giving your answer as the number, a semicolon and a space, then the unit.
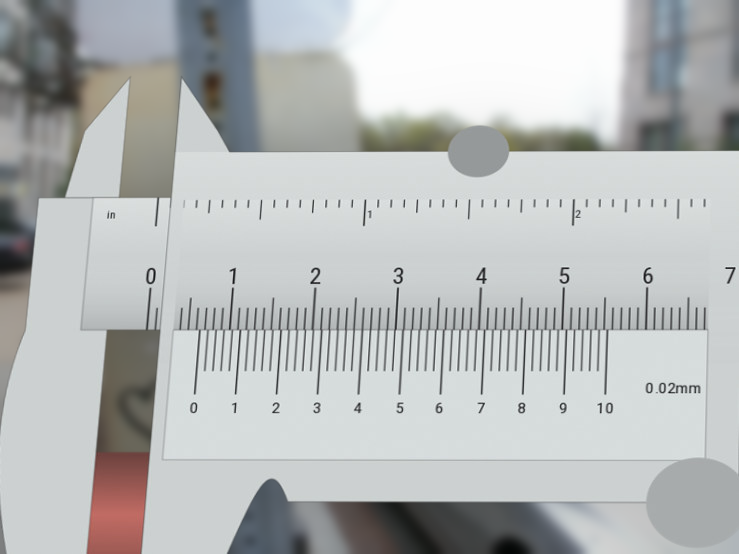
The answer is 6.4; mm
